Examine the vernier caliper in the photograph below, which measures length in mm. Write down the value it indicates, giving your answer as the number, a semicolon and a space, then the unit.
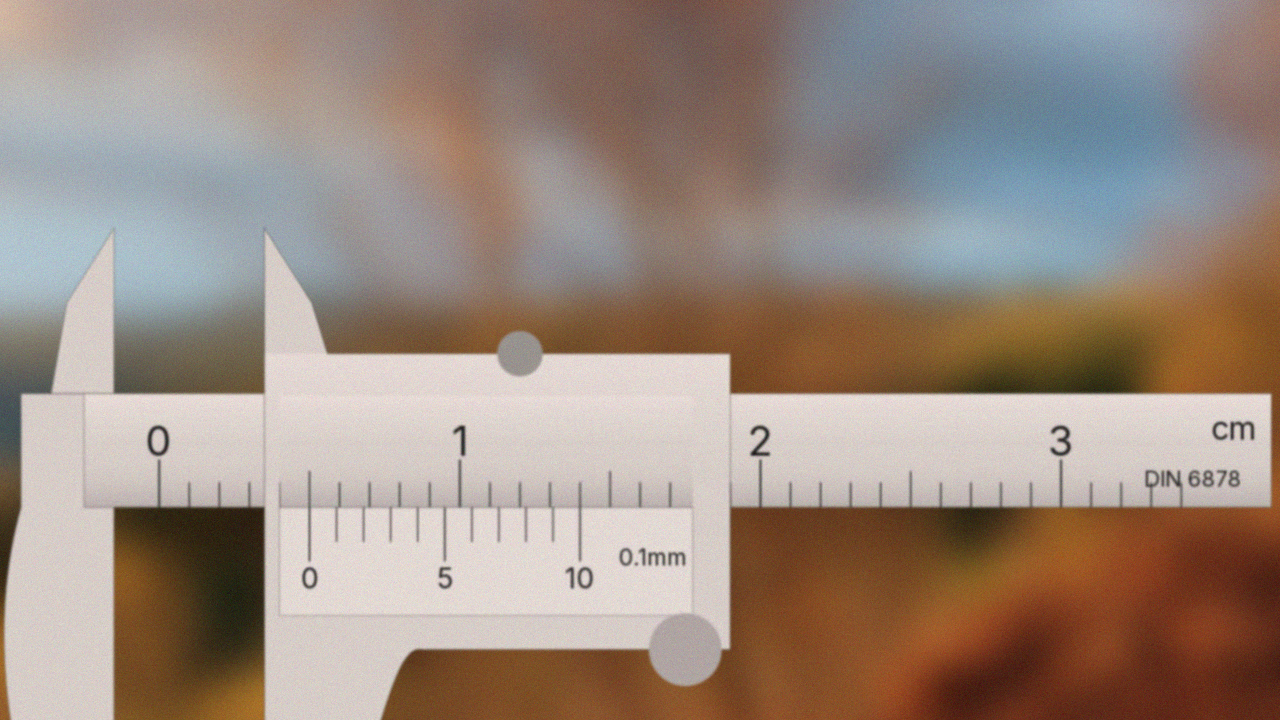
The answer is 5.0; mm
